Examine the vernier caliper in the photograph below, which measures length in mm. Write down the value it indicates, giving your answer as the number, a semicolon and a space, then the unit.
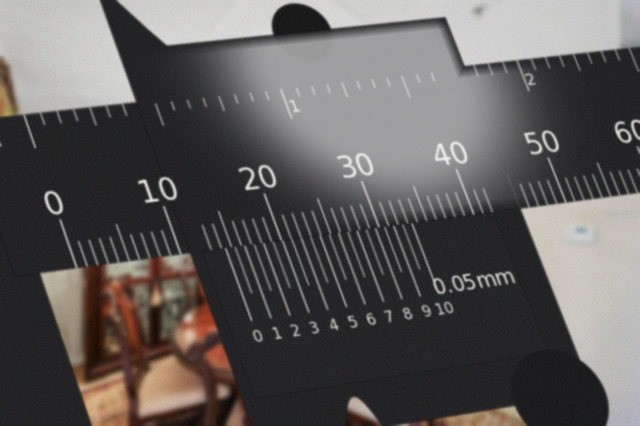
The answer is 14.4; mm
